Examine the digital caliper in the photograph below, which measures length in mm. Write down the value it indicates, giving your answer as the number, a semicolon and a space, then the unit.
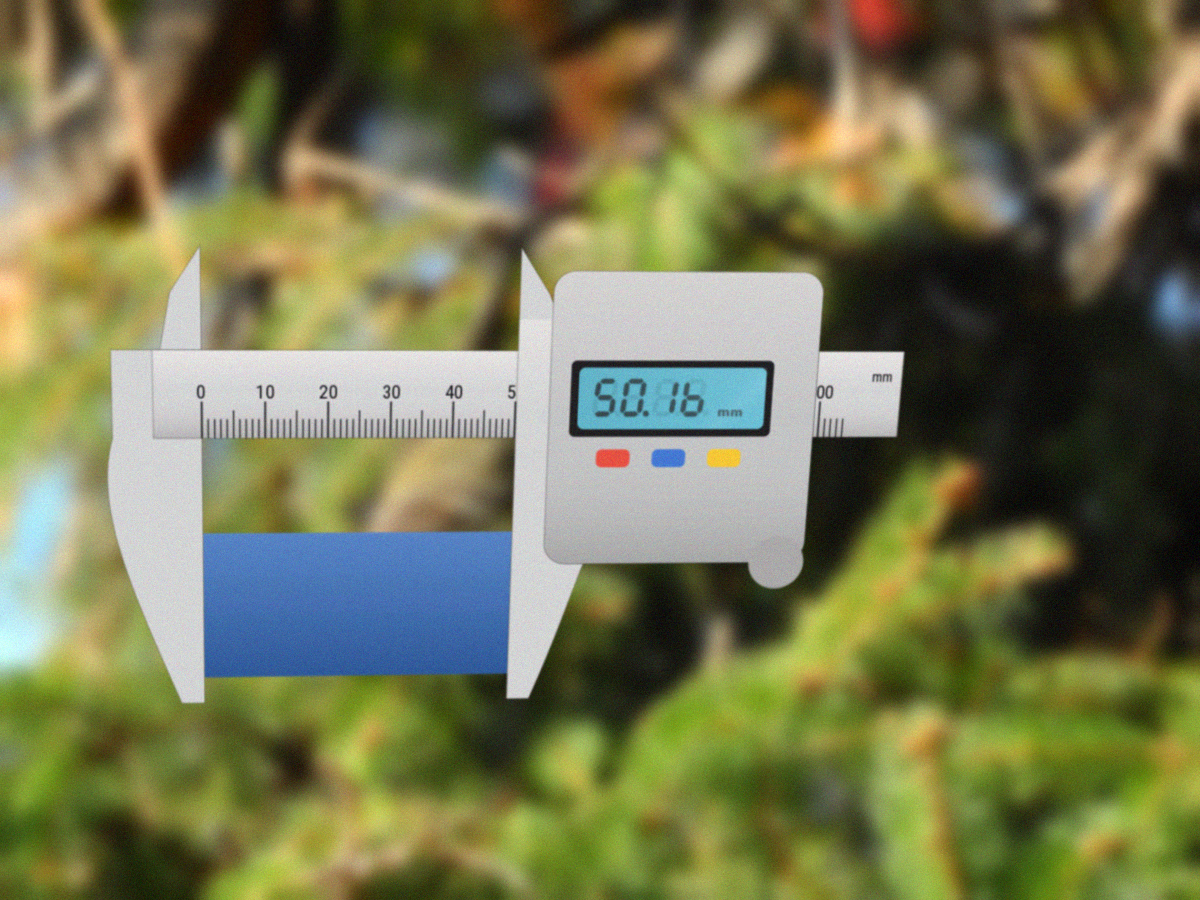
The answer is 50.16; mm
